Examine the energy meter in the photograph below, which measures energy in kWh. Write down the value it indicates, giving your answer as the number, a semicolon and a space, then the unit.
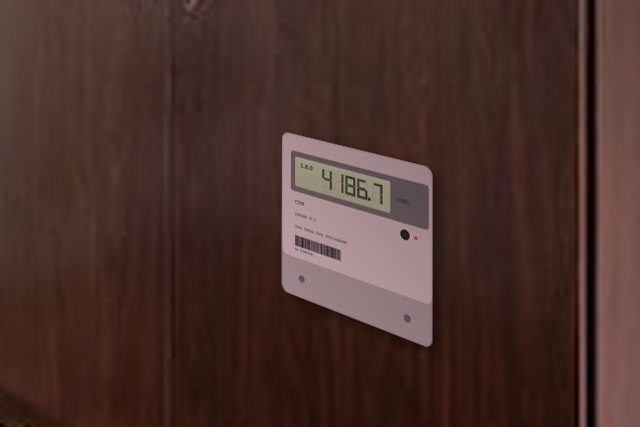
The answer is 4186.7; kWh
